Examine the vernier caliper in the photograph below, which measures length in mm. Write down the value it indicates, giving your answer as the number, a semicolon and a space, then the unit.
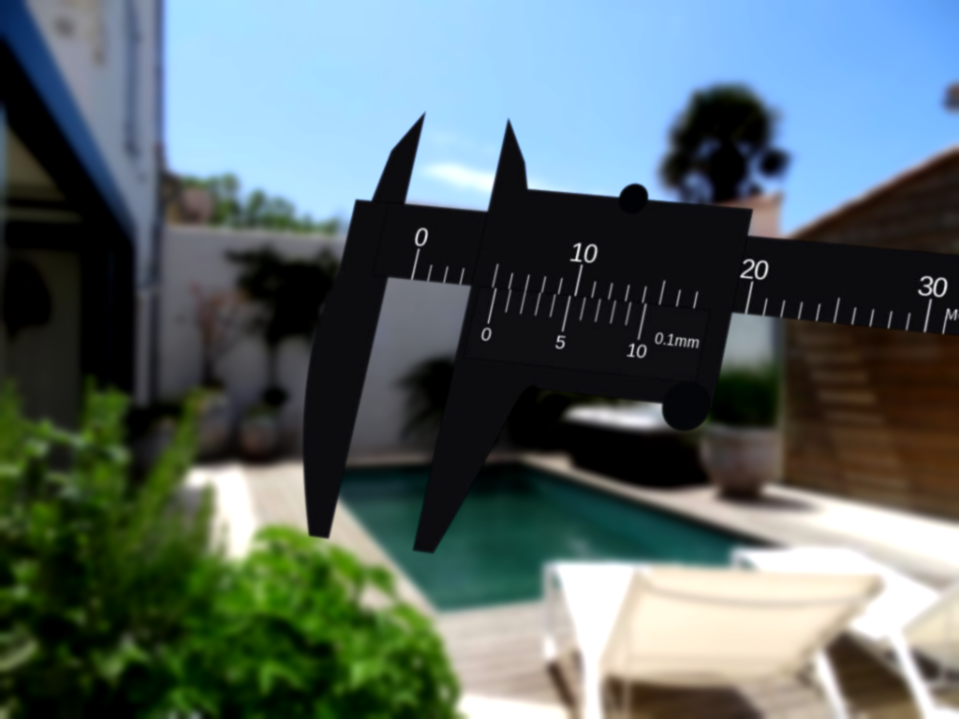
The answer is 5.2; mm
